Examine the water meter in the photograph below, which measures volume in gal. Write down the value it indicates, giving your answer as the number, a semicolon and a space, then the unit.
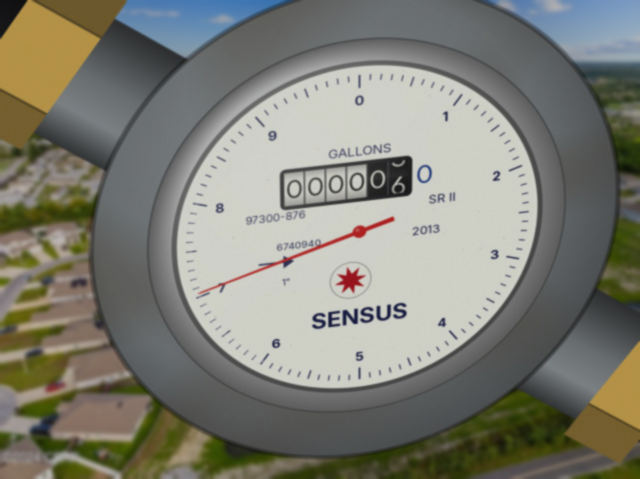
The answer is 57.0; gal
